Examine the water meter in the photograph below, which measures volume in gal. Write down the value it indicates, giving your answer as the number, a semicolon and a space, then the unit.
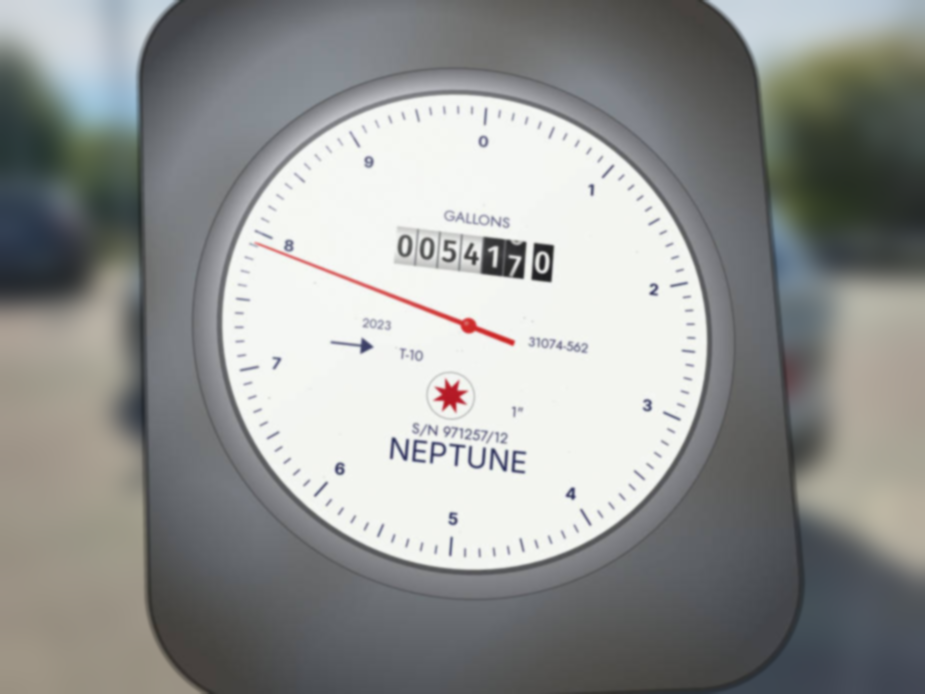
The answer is 54167.9; gal
